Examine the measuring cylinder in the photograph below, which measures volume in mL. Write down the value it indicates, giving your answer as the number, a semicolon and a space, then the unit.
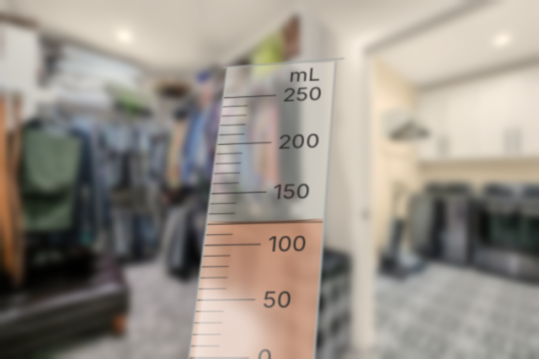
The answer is 120; mL
